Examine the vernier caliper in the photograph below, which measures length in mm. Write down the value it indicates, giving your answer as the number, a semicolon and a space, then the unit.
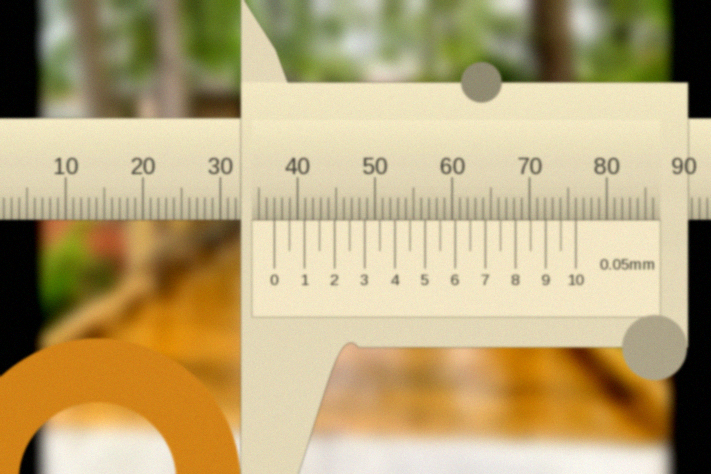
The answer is 37.0; mm
